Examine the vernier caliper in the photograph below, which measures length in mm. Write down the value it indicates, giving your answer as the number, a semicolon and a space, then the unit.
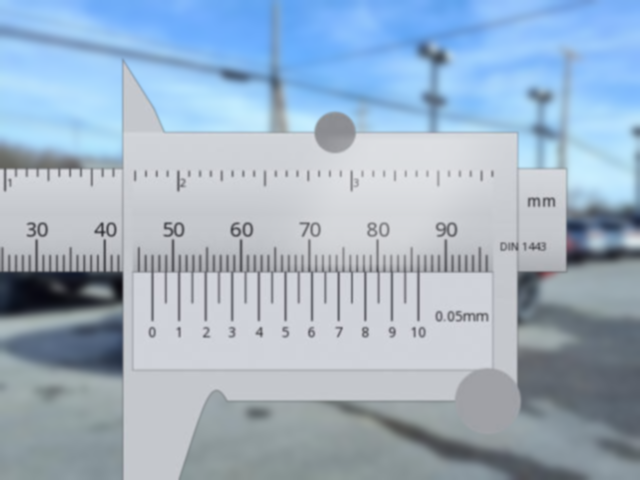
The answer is 47.0; mm
